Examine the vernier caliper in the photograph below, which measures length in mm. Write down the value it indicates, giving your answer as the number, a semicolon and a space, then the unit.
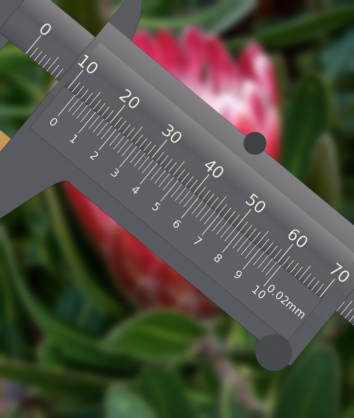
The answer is 11.8; mm
